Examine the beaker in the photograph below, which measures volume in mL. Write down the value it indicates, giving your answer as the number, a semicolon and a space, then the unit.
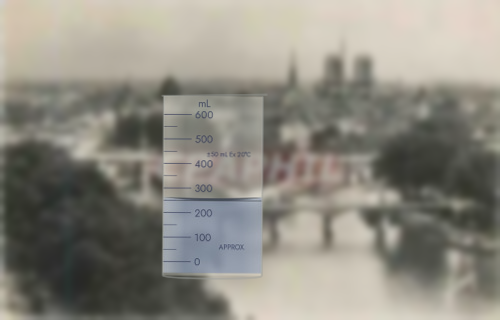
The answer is 250; mL
